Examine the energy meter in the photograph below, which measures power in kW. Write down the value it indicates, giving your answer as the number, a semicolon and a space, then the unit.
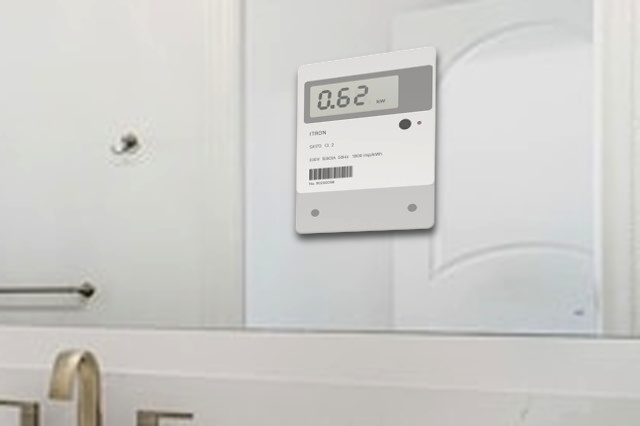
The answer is 0.62; kW
